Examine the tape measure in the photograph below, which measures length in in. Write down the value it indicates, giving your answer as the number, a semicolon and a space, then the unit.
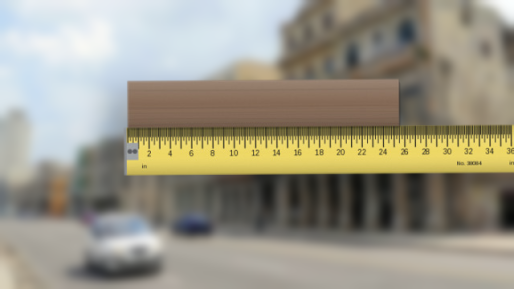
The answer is 25.5; in
